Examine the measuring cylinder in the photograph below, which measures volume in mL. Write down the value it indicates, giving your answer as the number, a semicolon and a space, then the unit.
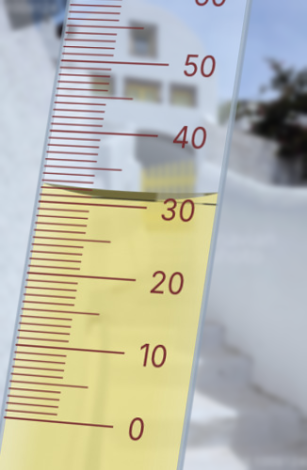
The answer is 31; mL
